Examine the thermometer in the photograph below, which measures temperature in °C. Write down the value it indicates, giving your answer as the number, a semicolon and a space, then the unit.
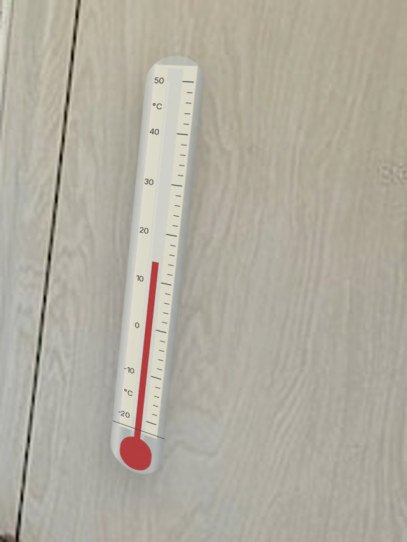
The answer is 14; °C
